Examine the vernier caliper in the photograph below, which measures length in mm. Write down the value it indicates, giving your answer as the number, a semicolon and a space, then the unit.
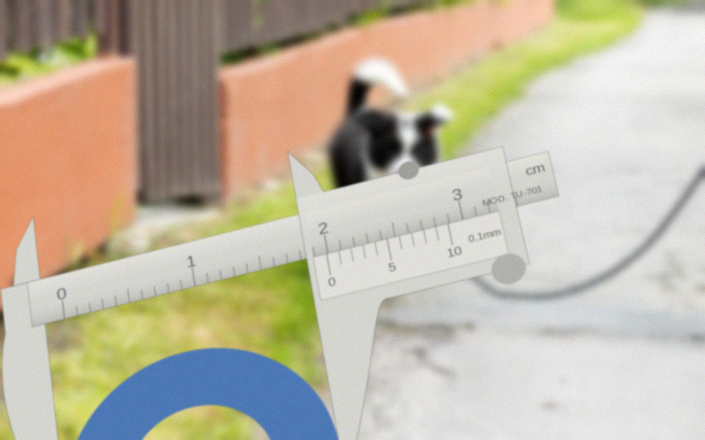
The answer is 19.9; mm
